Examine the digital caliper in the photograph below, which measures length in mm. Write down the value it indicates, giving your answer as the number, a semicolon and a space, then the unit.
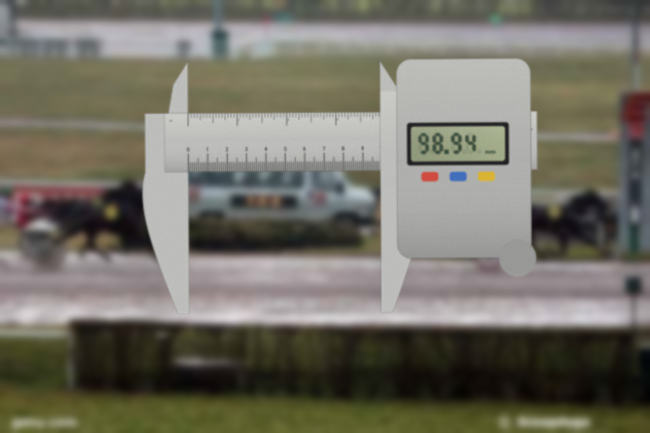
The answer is 98.94; mm
